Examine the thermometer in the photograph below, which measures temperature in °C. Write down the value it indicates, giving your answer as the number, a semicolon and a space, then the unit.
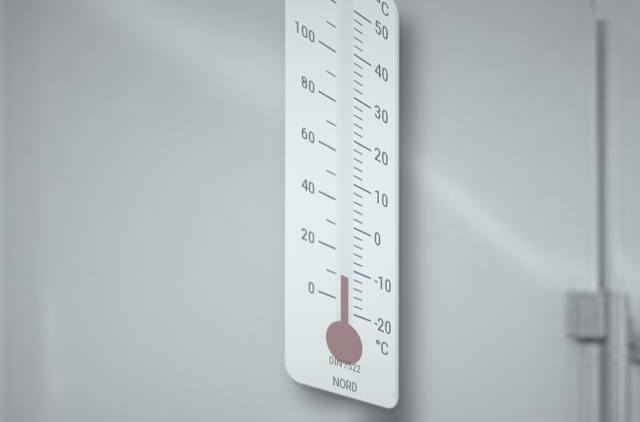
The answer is -12; °C
